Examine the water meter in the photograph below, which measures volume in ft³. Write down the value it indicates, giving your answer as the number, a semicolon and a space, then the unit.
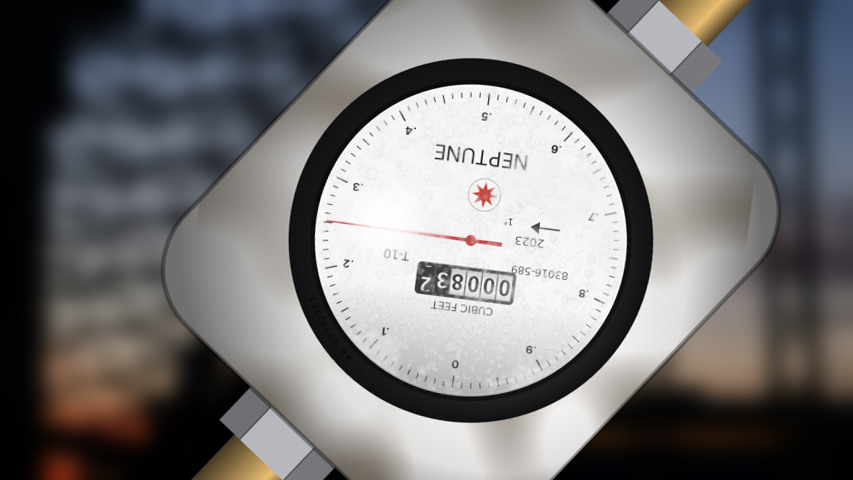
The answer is 832.25; ft³
